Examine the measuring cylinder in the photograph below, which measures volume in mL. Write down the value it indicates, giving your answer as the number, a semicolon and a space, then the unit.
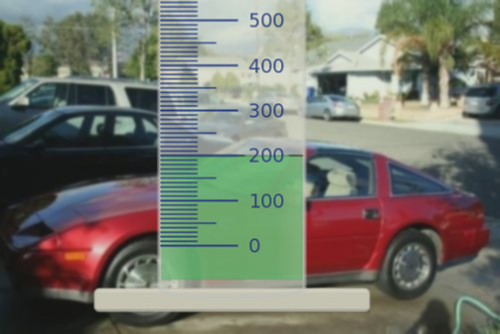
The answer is 200; mL
